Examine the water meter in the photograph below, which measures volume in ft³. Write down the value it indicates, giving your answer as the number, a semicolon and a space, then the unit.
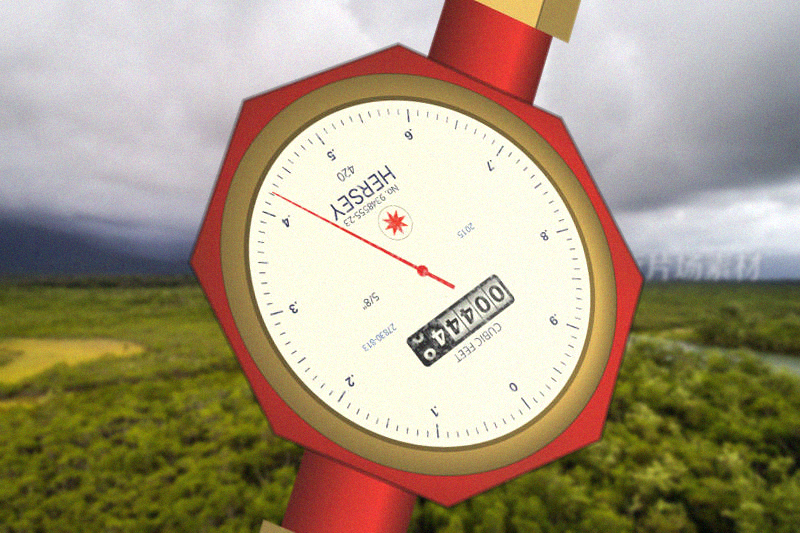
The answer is 4448.42; ft³
